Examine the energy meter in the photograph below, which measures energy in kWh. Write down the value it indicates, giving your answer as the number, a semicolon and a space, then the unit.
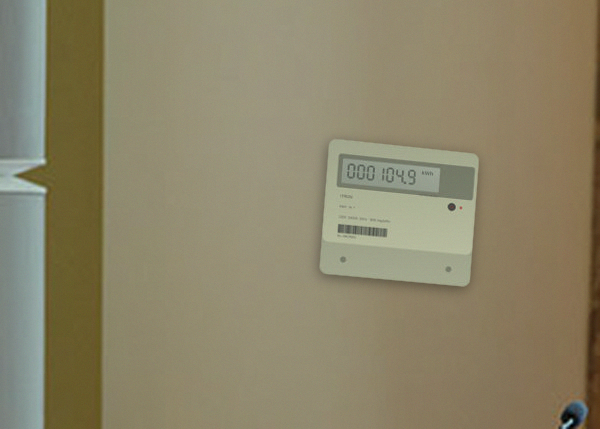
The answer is 104.9; kWh
